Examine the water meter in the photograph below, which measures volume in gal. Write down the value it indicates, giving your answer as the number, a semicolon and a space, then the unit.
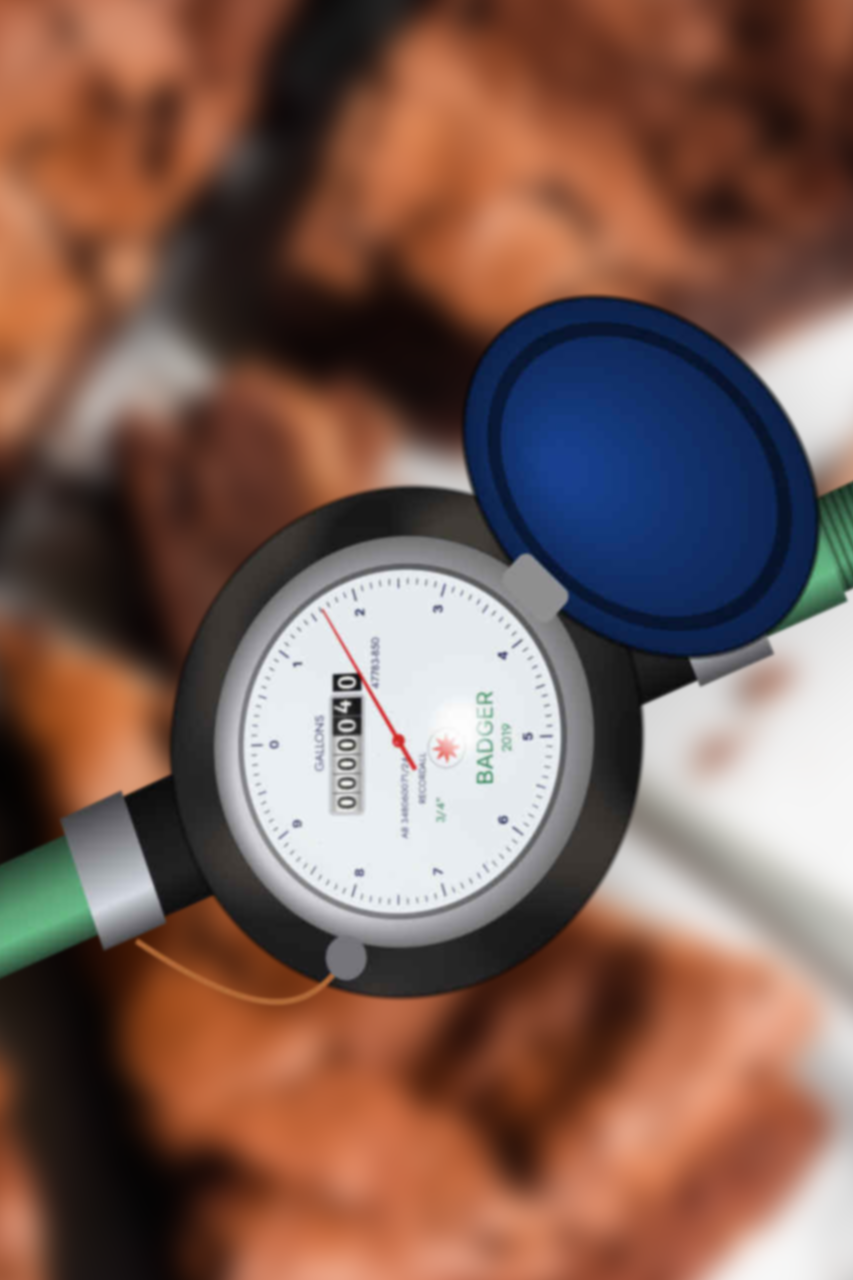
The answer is 41.6; gal
